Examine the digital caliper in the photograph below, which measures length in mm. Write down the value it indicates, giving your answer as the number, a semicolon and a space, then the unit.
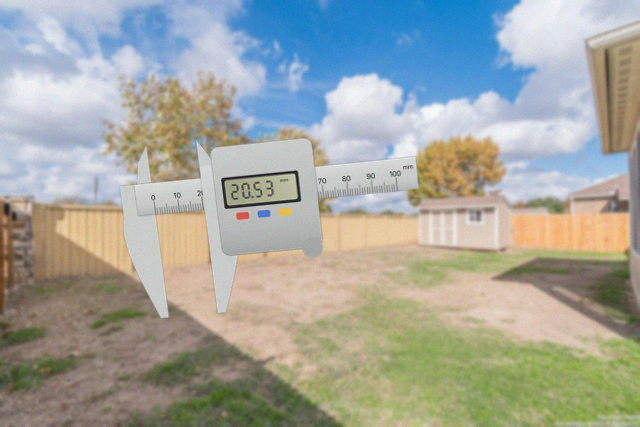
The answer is 20.53; mm
